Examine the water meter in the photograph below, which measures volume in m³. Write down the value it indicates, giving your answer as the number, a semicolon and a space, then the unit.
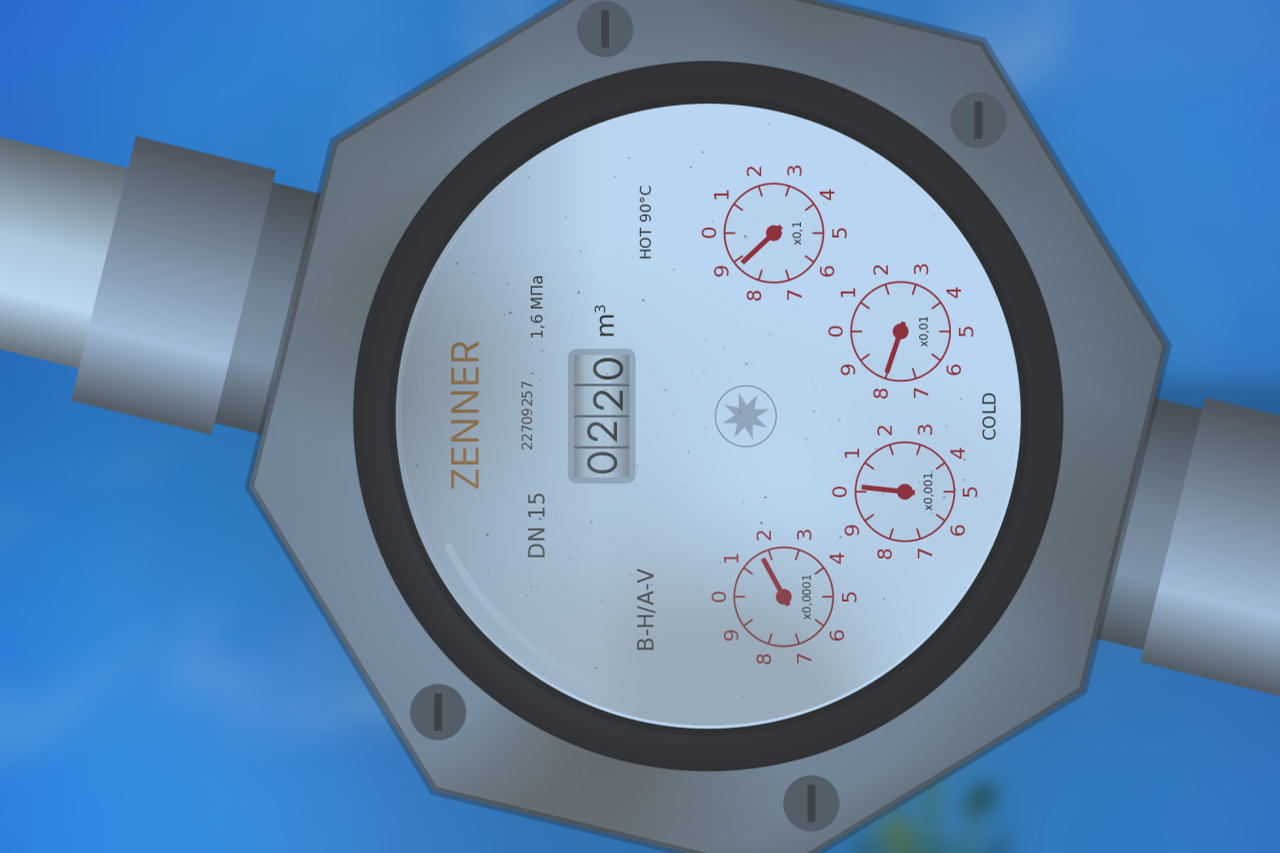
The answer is 219.8801; m³
